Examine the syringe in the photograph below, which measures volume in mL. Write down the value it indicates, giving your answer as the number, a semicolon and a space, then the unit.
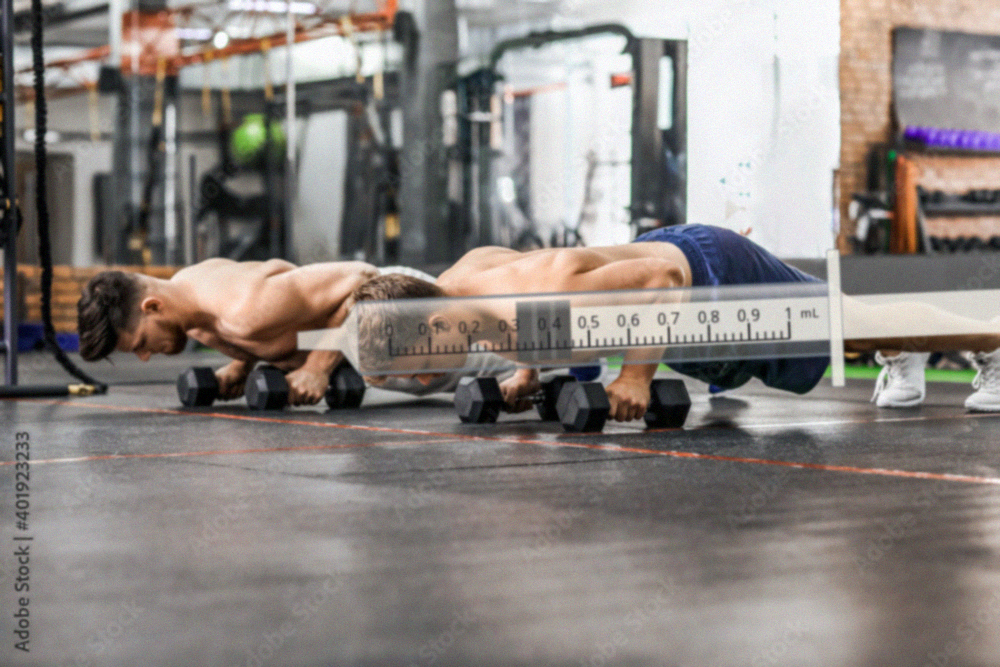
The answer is 0.32; mL
